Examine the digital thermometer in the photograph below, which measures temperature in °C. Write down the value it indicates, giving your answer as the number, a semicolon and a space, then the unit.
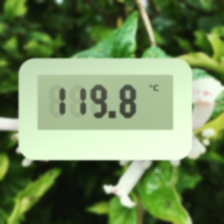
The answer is 119.8; °C
